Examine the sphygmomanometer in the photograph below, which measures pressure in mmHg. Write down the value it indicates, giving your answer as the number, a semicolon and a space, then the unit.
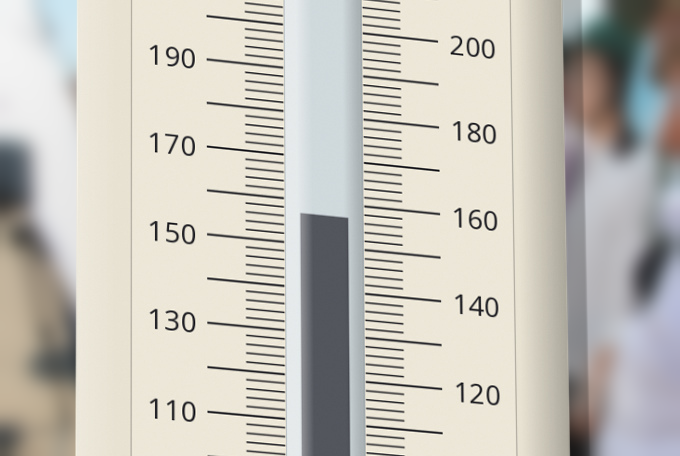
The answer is 157; mmHg
